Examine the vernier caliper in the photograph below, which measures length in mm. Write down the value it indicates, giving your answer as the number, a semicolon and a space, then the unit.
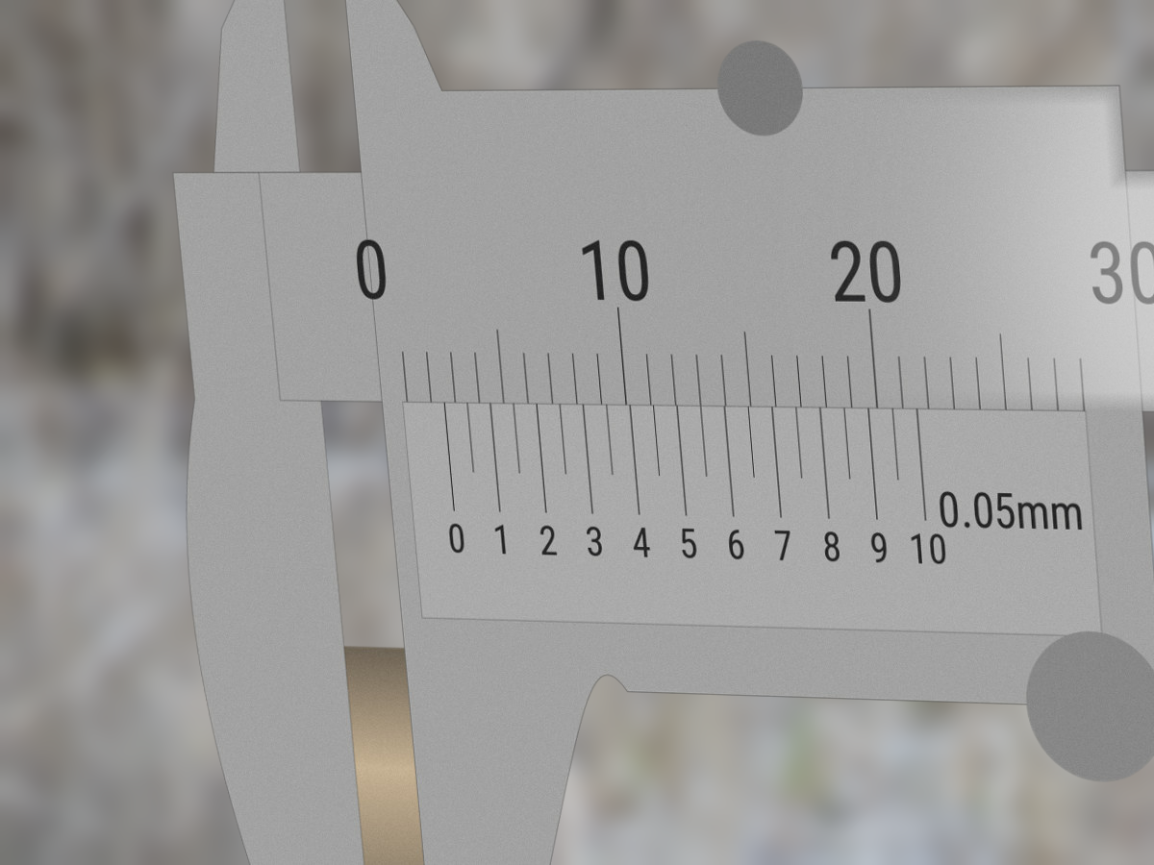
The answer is 2.55; mm
